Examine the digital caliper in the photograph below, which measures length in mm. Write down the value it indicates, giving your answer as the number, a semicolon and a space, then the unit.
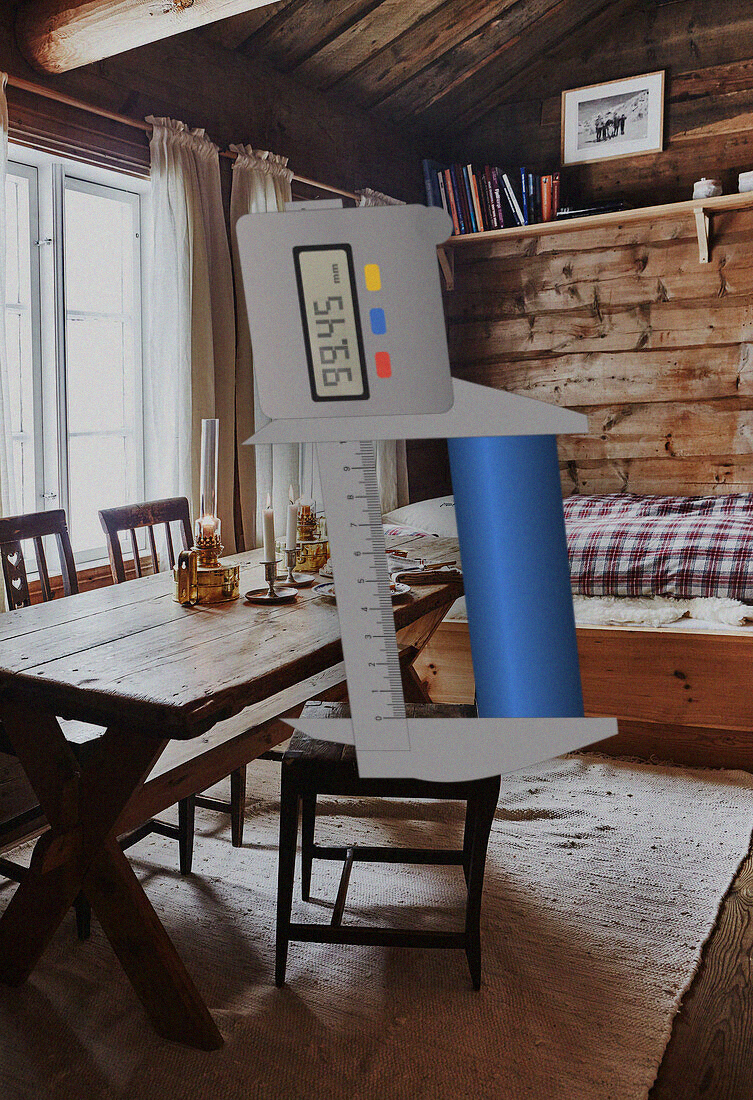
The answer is 99.45; mm
